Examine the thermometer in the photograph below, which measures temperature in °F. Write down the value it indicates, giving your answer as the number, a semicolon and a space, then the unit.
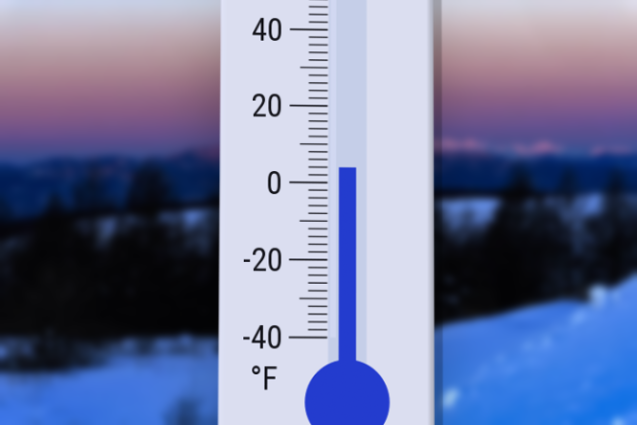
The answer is 4; °F
